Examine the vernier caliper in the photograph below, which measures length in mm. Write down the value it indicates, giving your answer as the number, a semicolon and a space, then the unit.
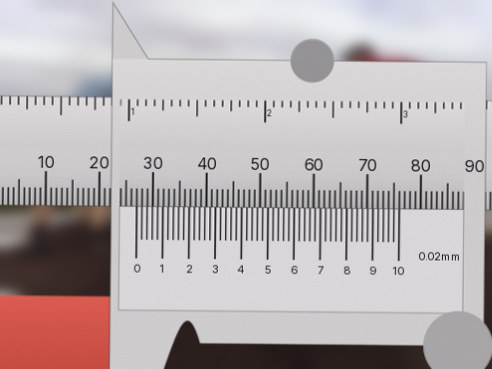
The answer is 27.0; mm
